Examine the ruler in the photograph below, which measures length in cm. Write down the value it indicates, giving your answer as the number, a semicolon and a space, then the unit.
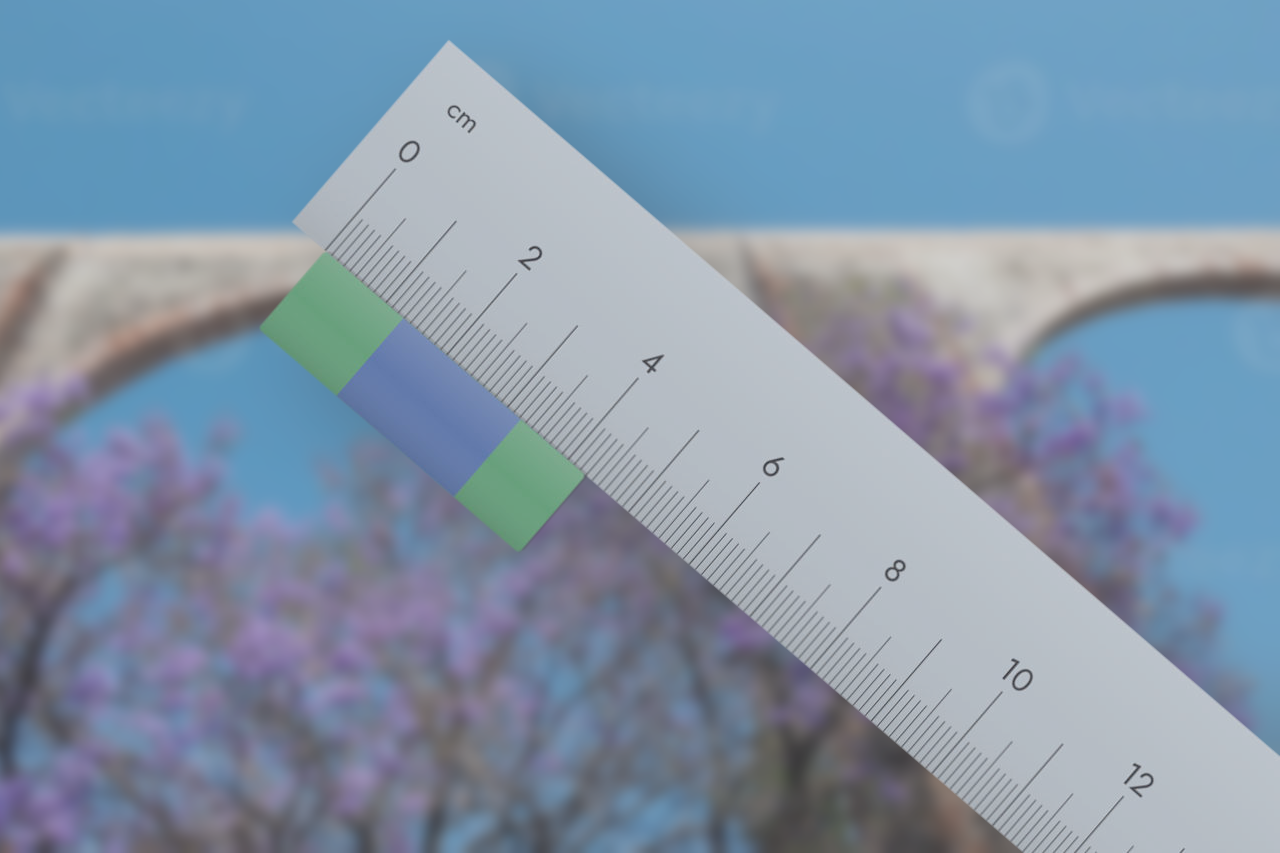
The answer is 4.3; cm
